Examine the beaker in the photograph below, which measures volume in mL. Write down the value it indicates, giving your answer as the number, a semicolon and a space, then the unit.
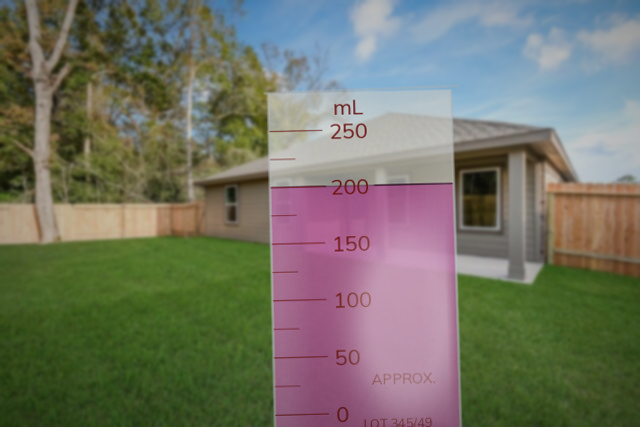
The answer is 200; mL
